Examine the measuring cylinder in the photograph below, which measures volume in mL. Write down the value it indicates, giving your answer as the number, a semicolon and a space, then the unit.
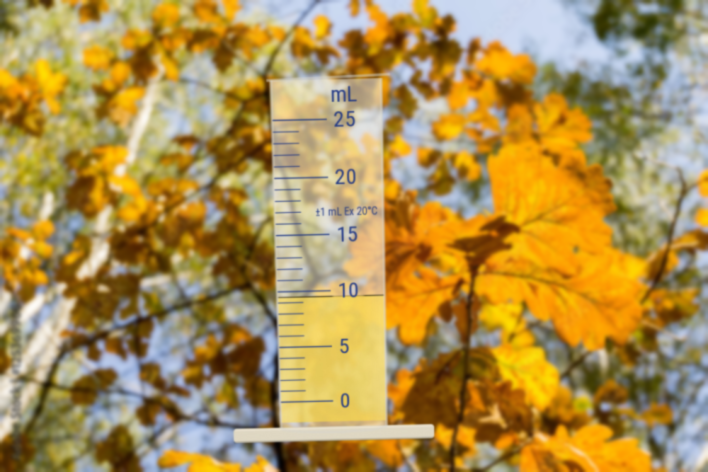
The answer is 9.5; mL
